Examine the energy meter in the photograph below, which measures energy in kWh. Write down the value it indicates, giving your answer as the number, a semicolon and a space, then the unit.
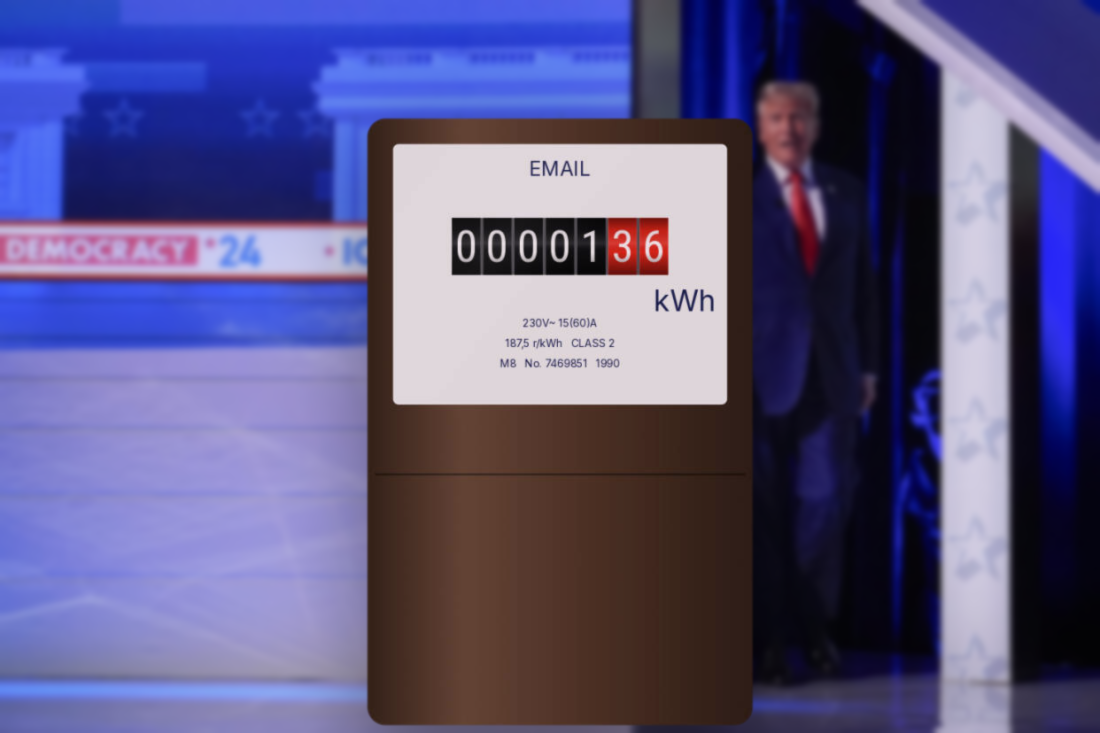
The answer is 1.36; kWh
